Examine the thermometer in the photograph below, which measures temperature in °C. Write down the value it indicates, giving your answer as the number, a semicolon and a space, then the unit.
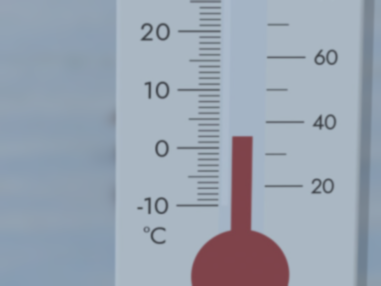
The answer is 2; °C
